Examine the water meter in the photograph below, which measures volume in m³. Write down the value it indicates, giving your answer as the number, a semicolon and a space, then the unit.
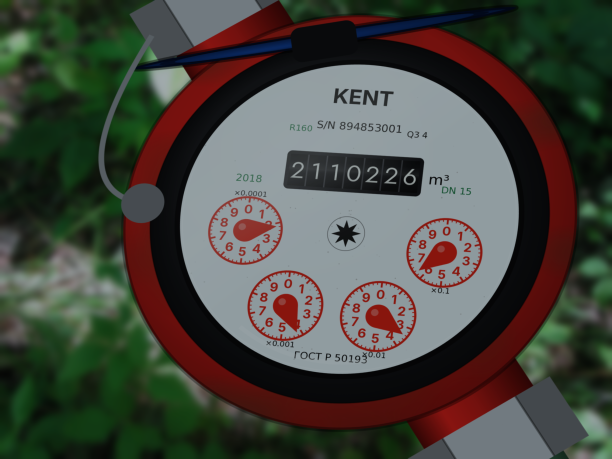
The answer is 2110226.6342; m³
